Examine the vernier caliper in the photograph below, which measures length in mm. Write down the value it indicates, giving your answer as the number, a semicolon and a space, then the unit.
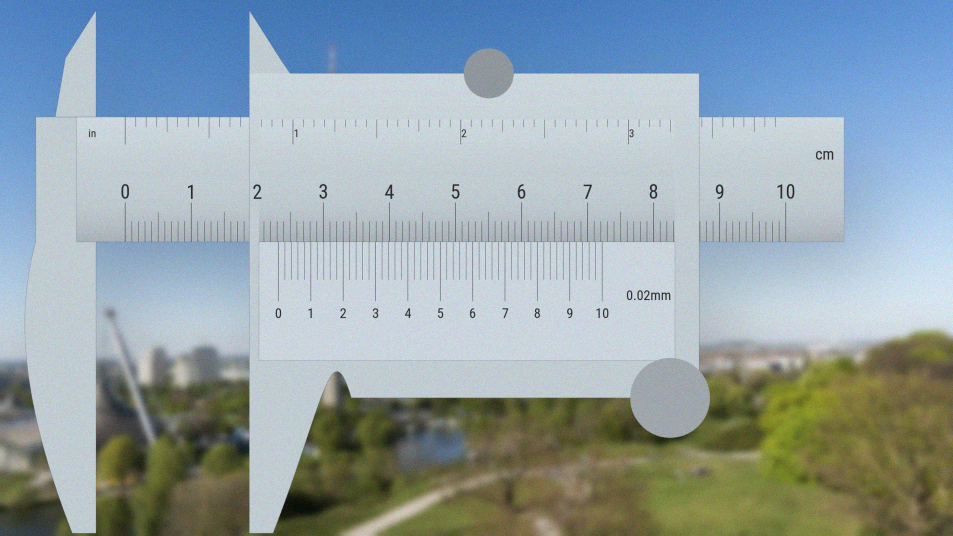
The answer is 23.2; mm
